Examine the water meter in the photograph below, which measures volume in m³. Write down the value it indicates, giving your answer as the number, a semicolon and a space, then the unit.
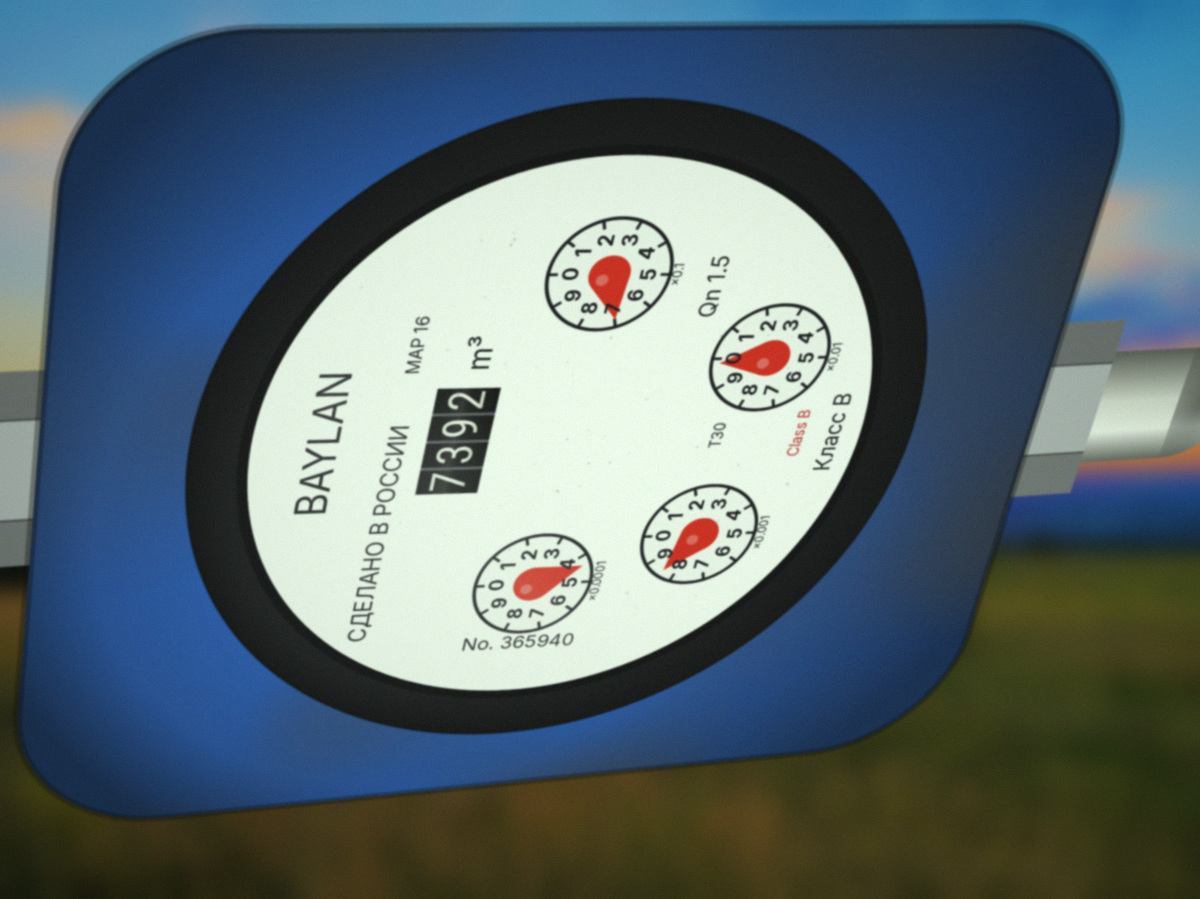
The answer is 7392.6984; m³
